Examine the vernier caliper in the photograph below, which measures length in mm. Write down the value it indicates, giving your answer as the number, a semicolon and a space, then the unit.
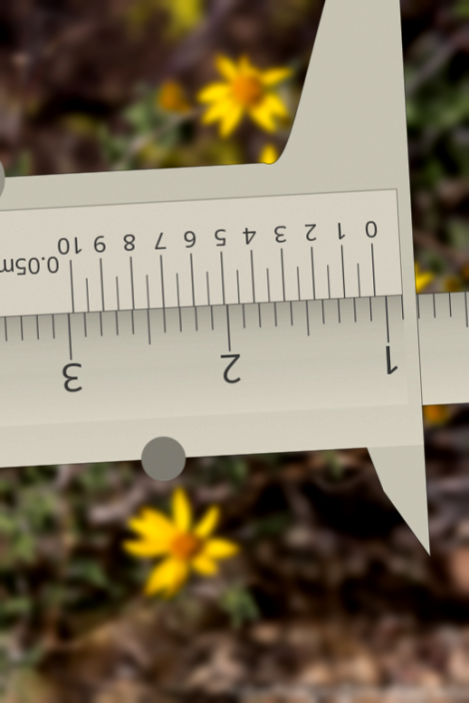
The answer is 10.7; mm
